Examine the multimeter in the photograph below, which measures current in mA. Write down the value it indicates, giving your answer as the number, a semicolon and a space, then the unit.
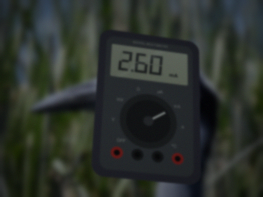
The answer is 2.60; mA
